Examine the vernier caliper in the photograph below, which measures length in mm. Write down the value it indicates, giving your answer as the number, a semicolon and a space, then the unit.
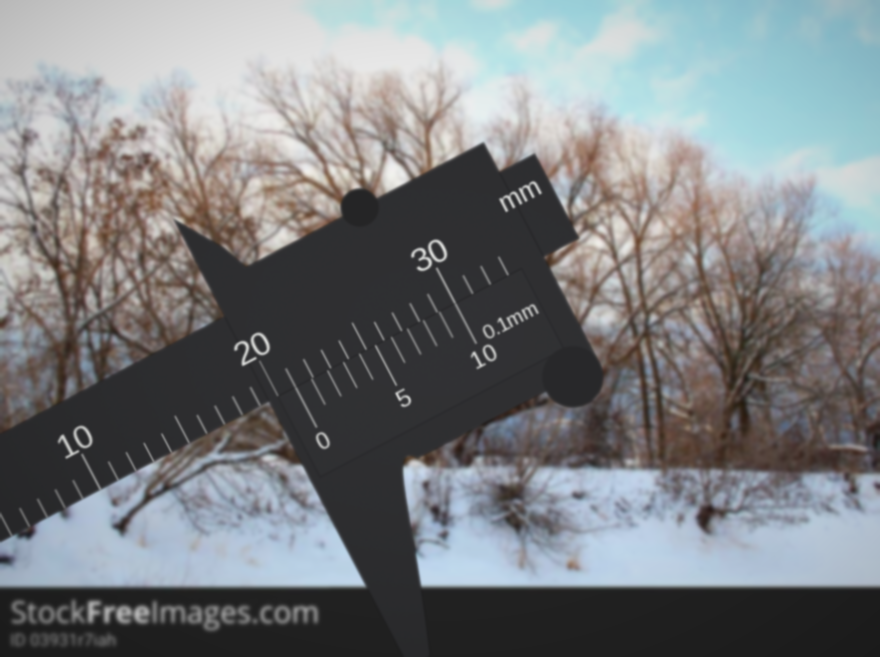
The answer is 21.0; mm
